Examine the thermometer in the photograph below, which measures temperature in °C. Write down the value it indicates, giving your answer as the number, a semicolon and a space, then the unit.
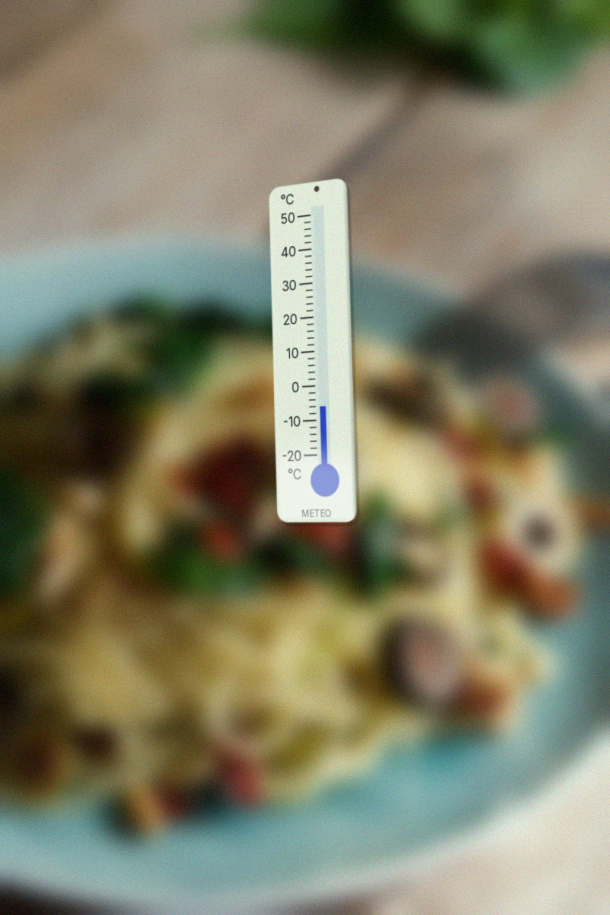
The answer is -6; °C
